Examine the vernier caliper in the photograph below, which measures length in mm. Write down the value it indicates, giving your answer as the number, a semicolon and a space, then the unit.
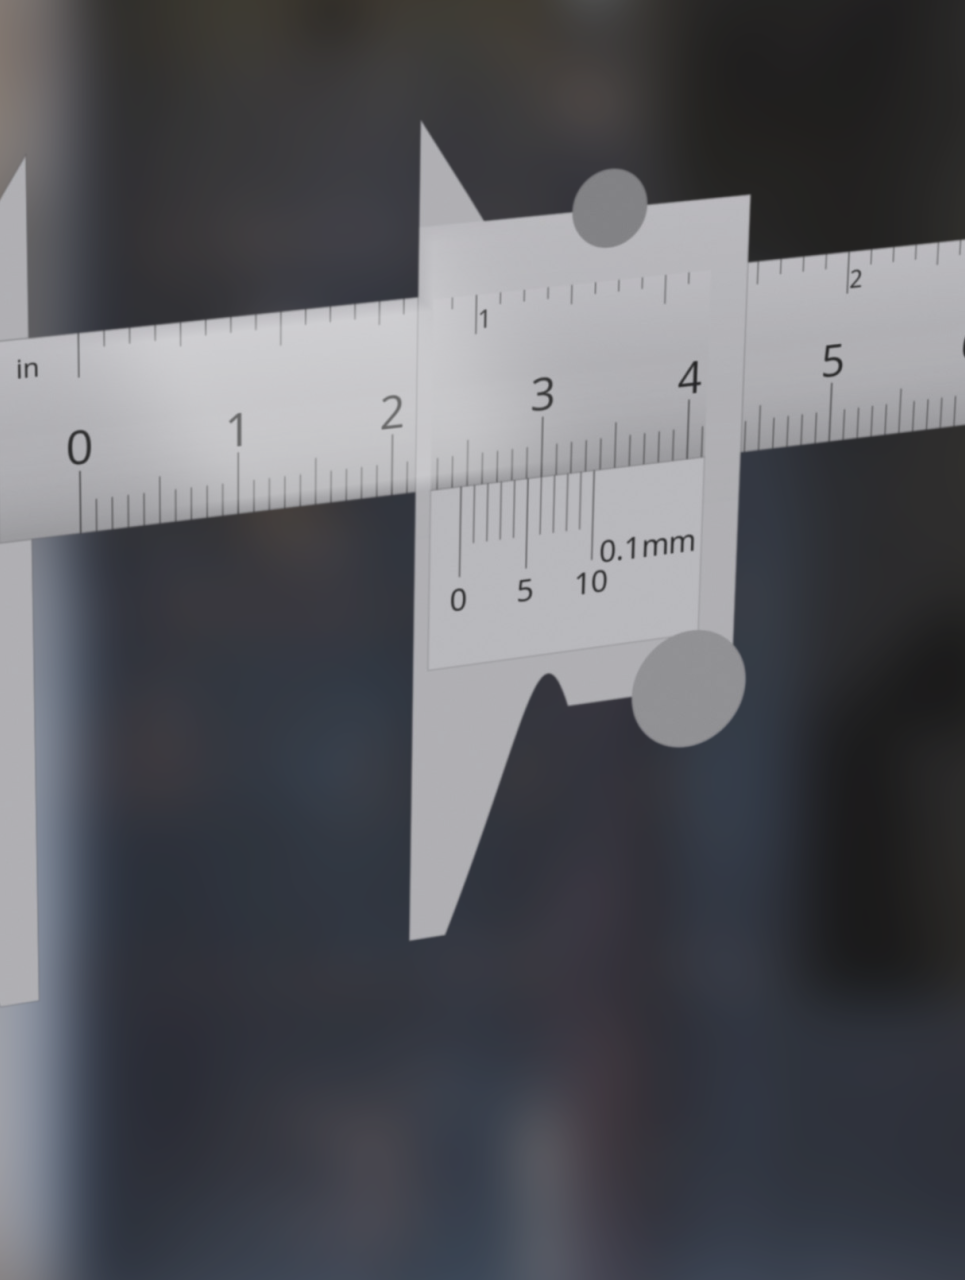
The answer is 24.6; mm
